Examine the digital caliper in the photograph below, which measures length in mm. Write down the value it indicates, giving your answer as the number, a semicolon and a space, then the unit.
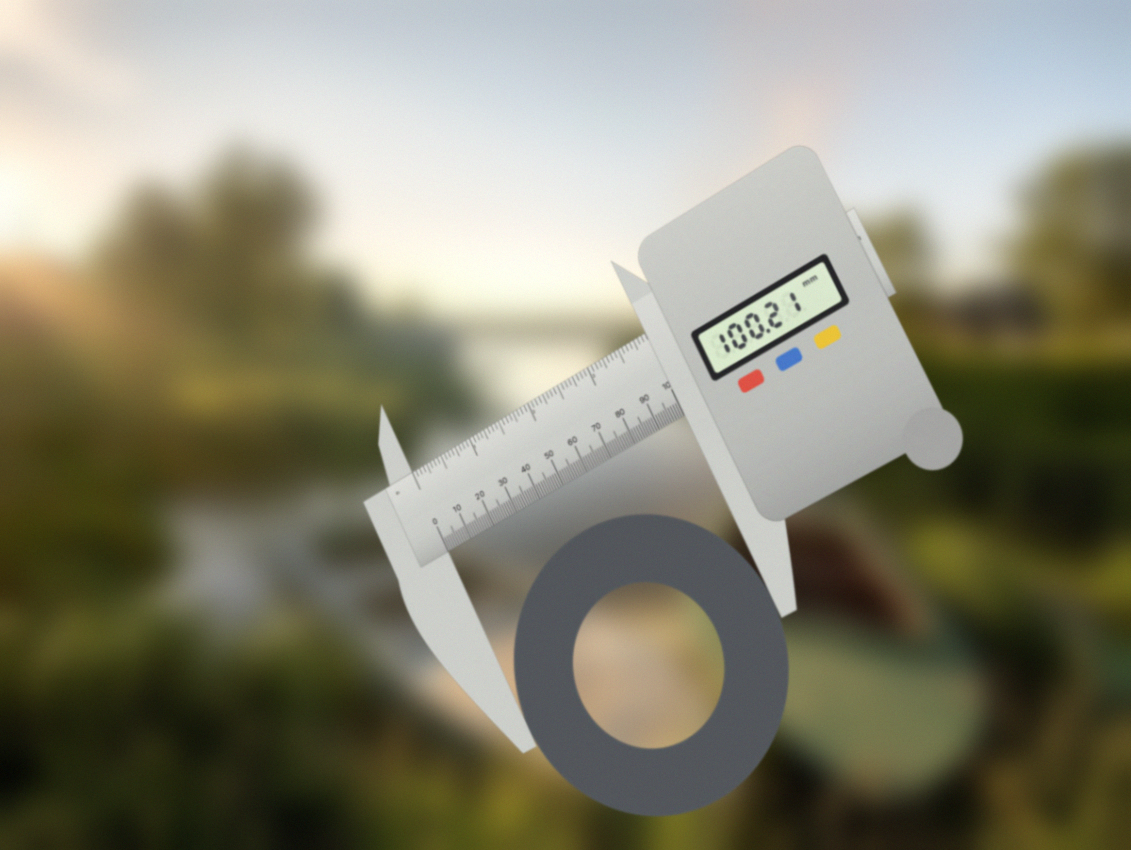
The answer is 100.21; mm
